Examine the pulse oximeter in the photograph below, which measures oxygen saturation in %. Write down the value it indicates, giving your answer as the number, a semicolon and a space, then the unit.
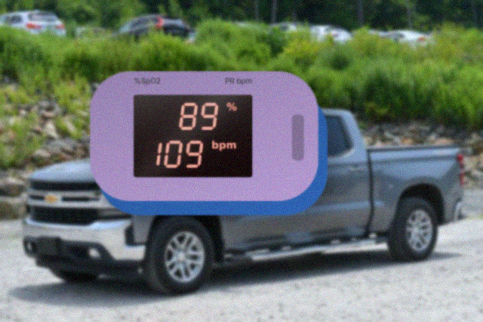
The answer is 89; %
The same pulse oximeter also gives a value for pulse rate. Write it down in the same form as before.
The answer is 109; bpm
